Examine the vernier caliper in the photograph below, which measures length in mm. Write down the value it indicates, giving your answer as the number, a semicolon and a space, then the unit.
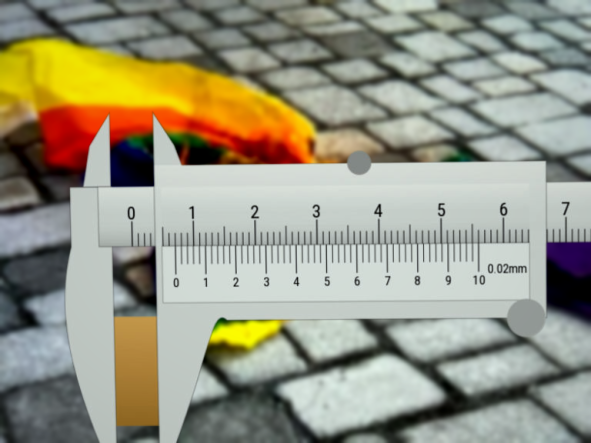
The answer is 7.0; mm
